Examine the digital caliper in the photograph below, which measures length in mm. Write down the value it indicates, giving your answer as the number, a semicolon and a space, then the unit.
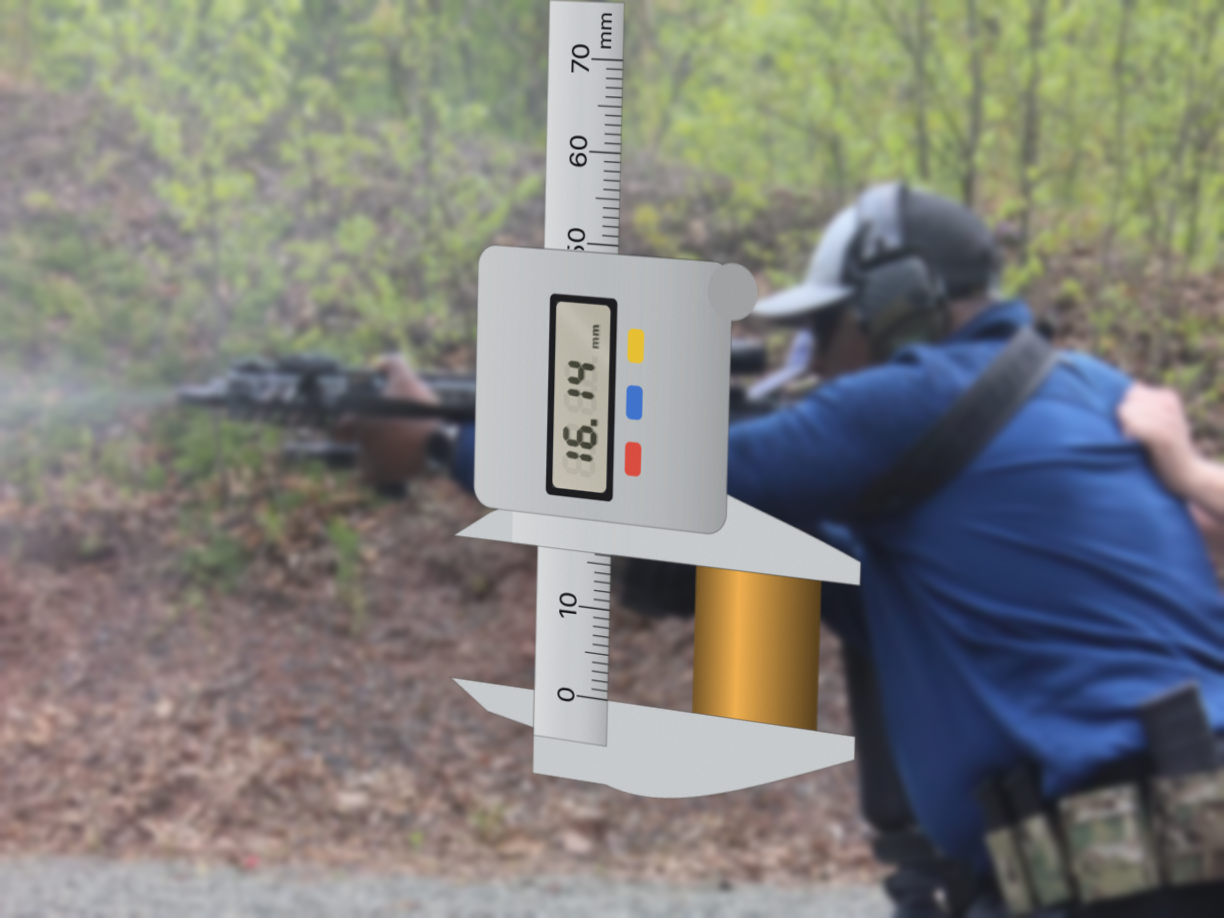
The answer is 16.14; mm
